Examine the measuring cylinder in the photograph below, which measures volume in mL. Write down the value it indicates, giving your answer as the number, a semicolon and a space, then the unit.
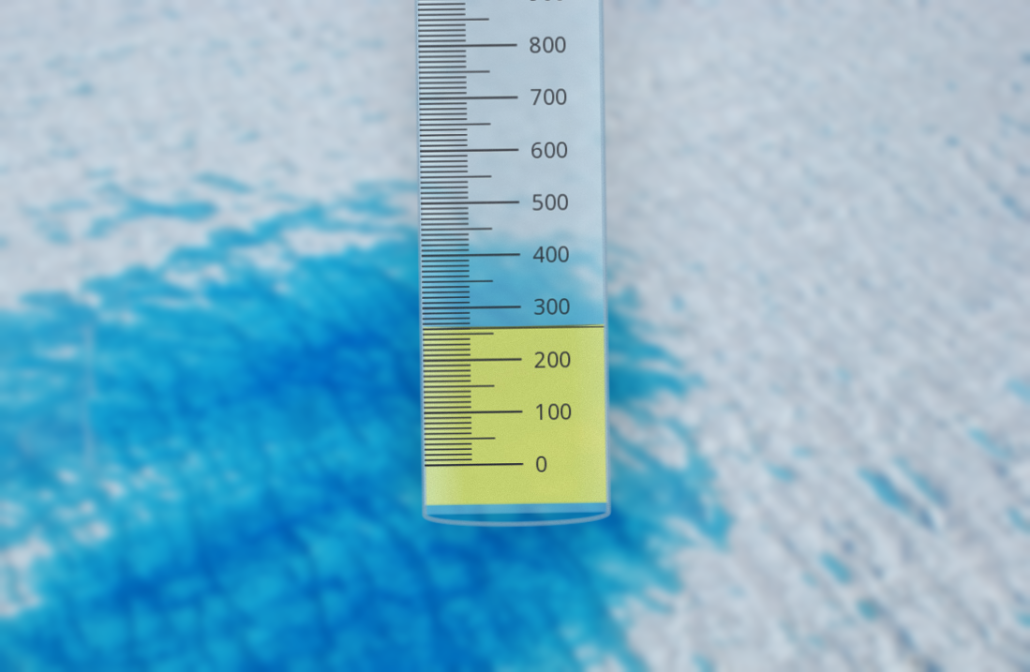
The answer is 260; mL
